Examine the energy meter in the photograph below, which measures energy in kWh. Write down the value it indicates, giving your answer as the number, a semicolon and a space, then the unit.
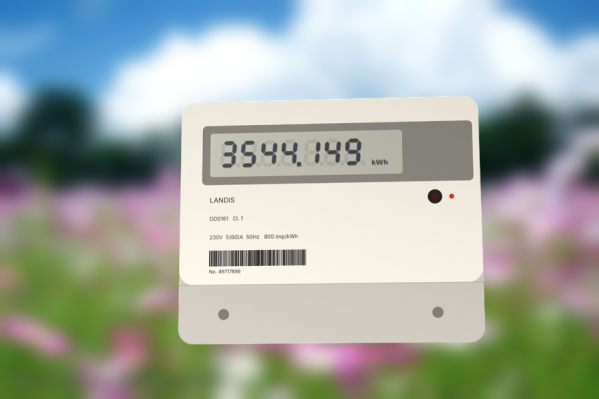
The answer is 3544.149; kWh
